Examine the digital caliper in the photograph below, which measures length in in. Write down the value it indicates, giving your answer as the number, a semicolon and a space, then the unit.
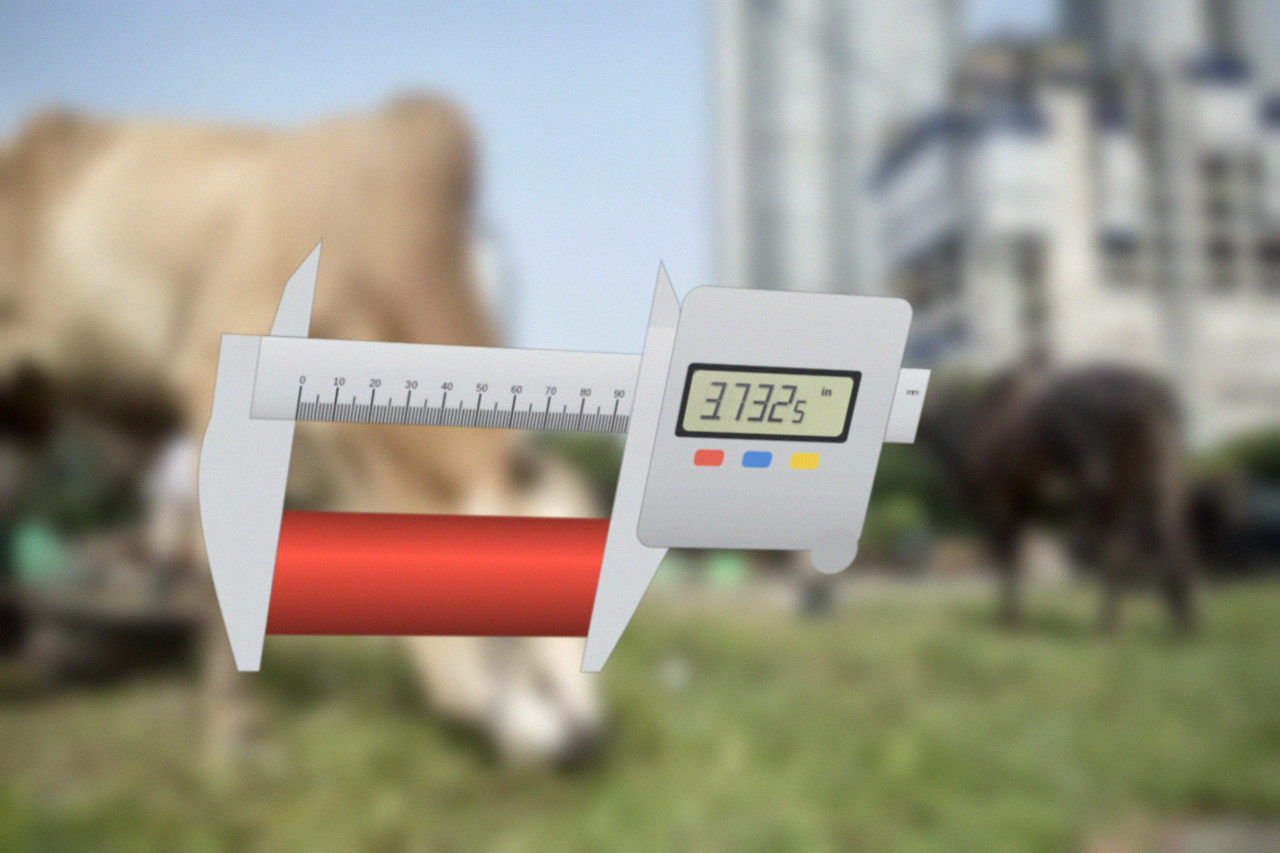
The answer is 3.7325; in
